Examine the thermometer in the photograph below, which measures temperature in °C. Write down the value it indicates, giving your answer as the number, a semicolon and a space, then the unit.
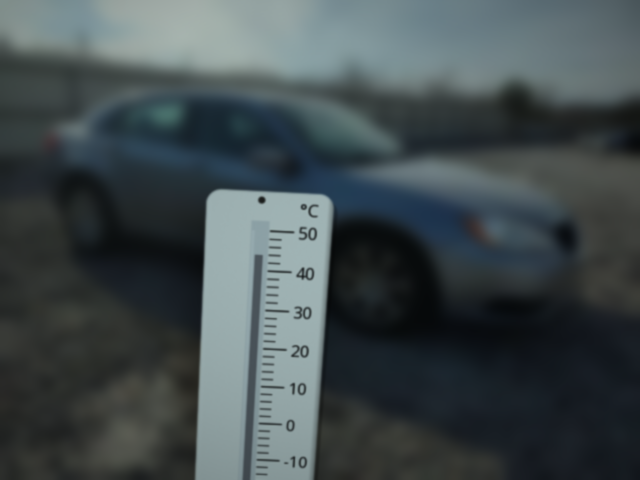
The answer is 44; °C
